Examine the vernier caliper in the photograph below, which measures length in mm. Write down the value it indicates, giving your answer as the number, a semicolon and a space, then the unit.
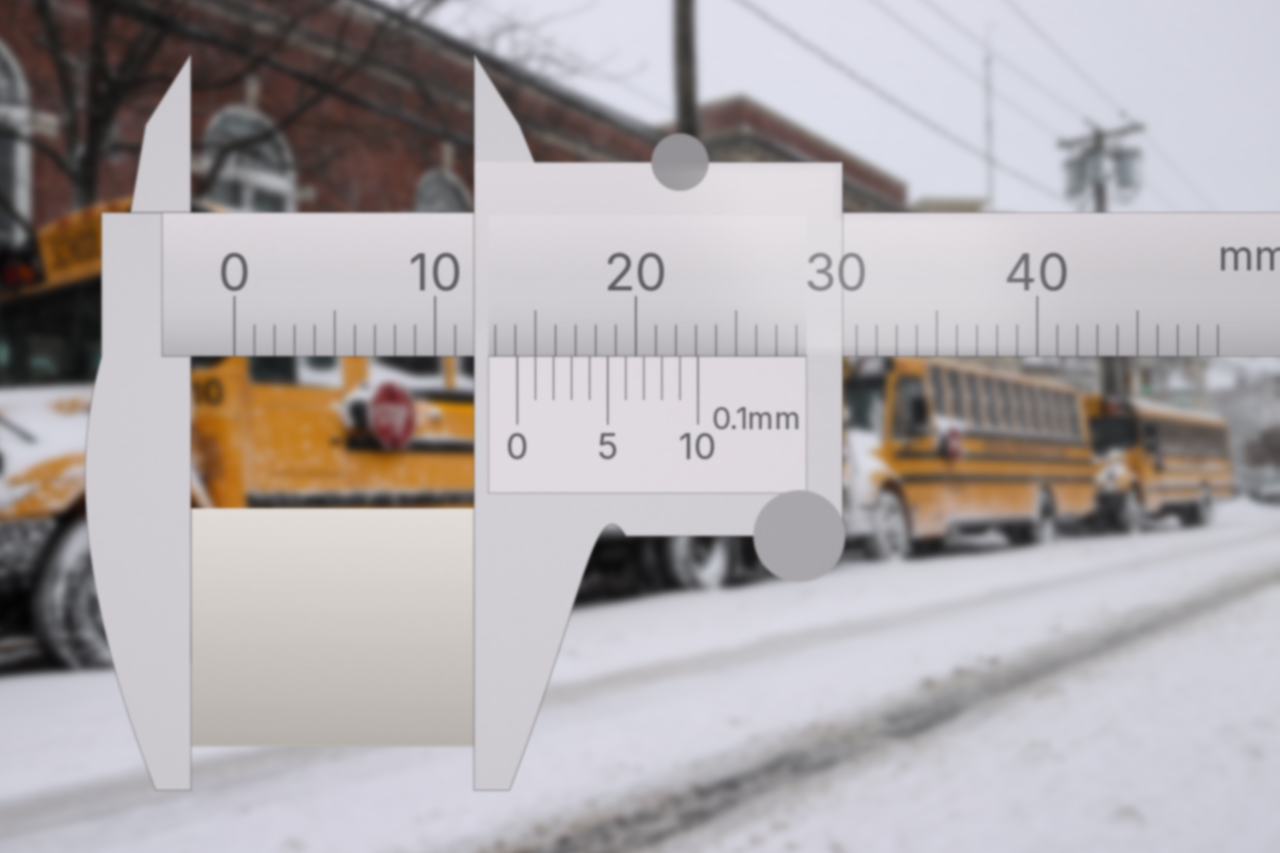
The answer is 14.1; mm
